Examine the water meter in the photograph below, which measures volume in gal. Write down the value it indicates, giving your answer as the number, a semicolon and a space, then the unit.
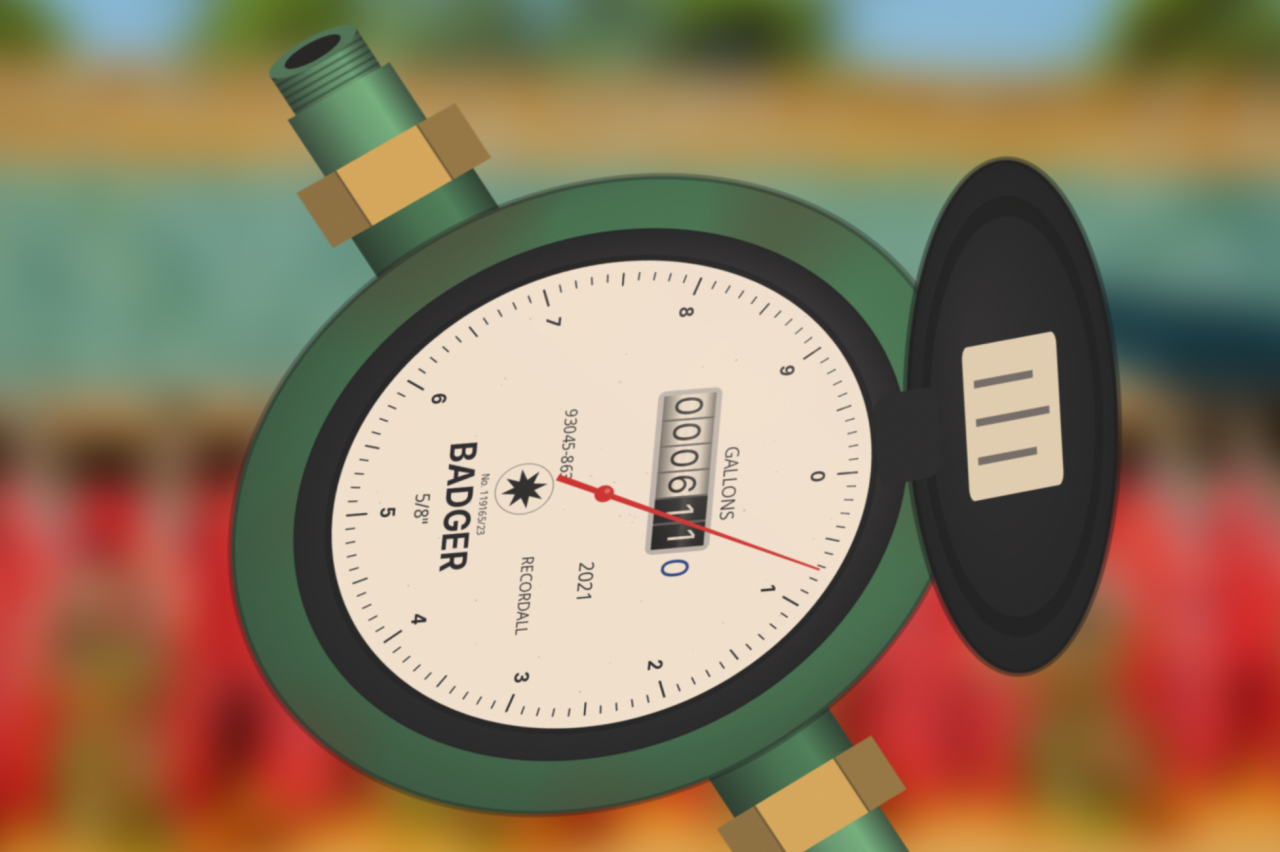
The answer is 6110.7; gal
